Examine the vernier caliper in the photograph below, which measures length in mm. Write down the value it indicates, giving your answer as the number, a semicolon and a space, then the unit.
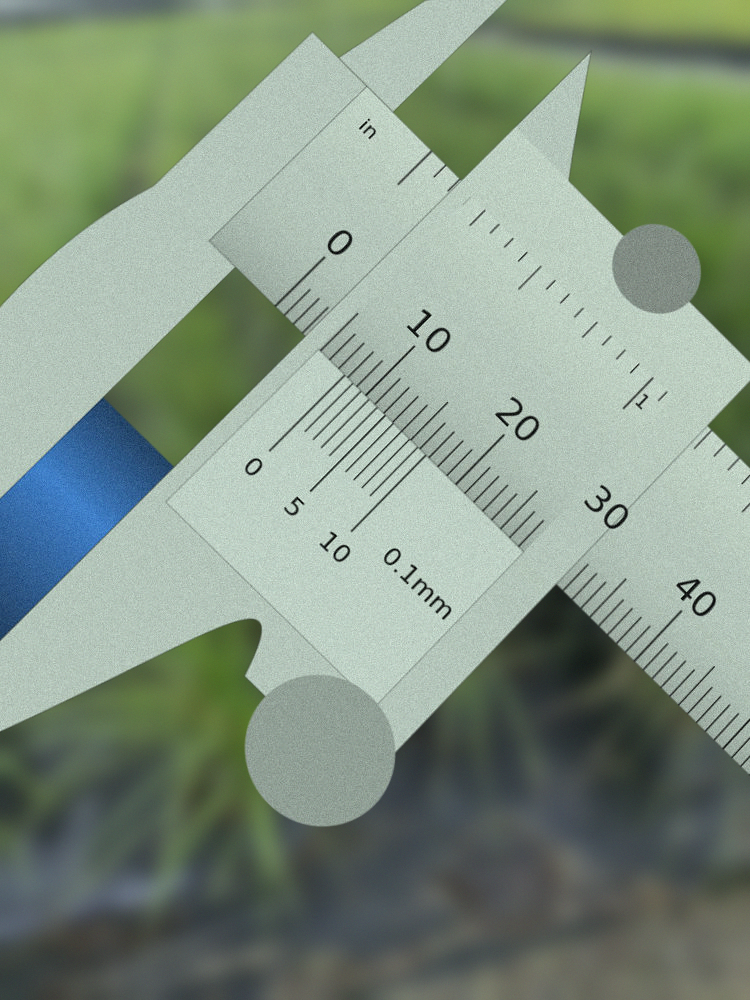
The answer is 7.7; mm
